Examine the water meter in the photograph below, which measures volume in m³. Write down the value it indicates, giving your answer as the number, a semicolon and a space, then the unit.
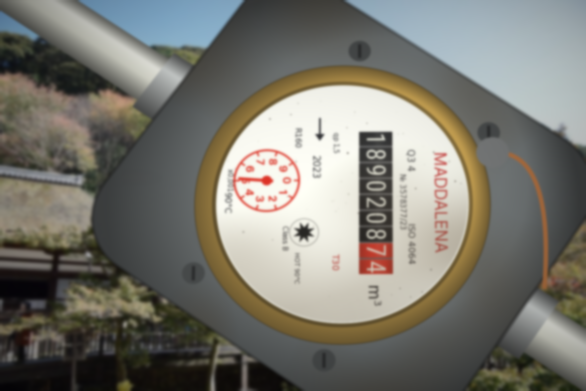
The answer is 1890208.745; m³
